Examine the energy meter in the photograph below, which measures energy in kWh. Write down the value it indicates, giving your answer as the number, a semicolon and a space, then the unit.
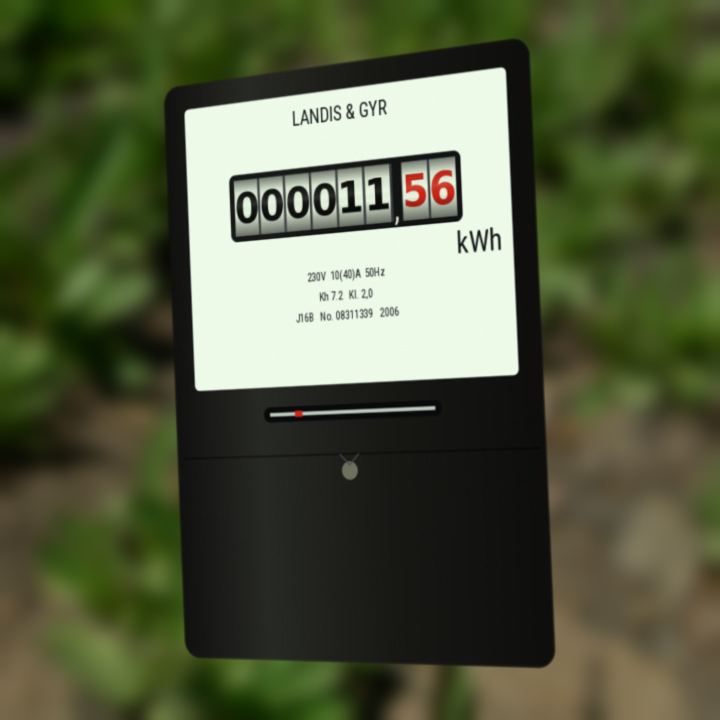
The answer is 11.56; kWh
